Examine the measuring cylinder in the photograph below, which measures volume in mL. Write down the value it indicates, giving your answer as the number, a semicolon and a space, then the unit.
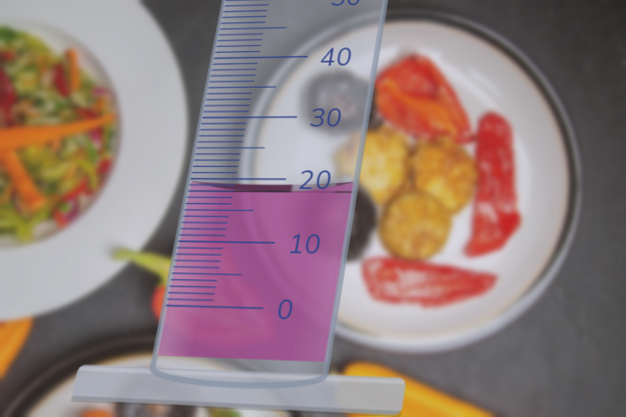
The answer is 18; mL
